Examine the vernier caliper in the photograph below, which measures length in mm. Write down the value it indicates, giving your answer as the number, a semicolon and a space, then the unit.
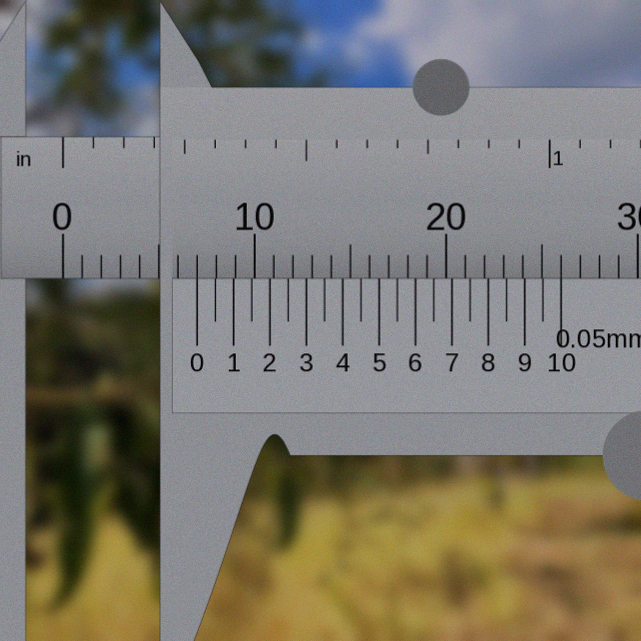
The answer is 7.0; mm
